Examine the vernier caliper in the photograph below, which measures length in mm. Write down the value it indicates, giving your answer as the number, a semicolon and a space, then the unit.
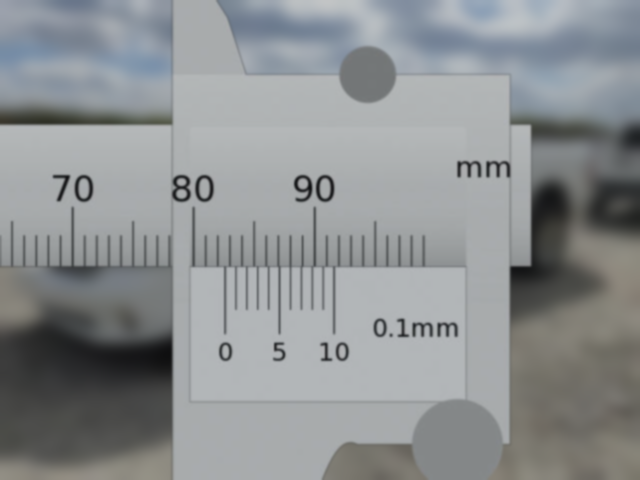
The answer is 82.6; mm
